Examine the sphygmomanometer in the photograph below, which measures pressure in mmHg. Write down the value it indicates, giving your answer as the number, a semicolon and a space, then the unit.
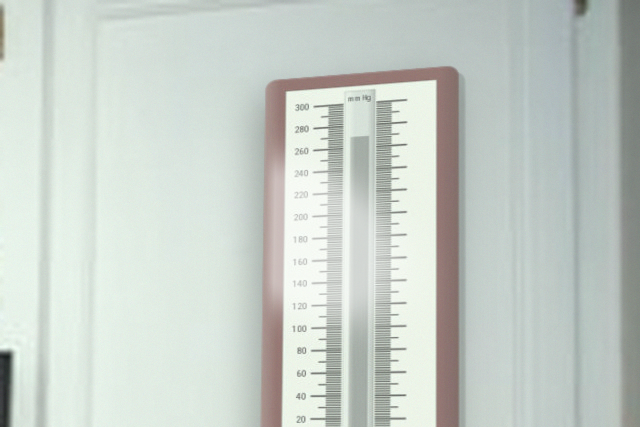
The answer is 270; mmHg
